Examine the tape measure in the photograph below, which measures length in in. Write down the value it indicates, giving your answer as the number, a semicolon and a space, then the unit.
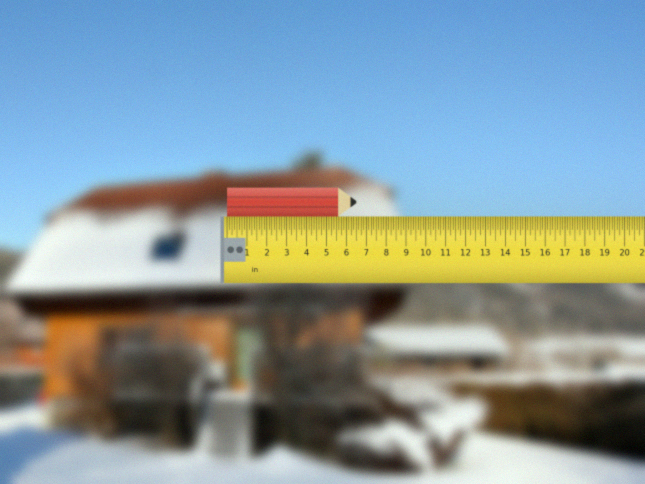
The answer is 6.5; in
